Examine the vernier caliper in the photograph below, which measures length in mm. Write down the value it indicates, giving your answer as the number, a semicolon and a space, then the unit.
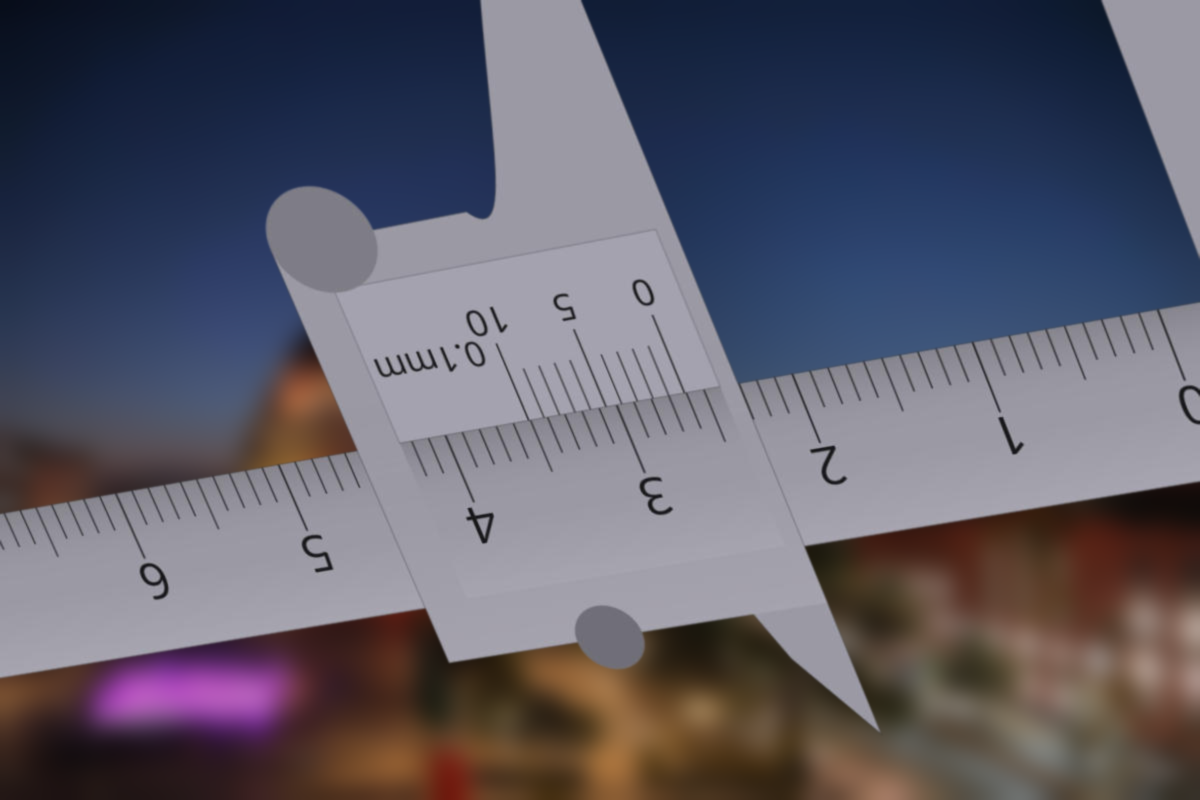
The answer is 26.1; mm
